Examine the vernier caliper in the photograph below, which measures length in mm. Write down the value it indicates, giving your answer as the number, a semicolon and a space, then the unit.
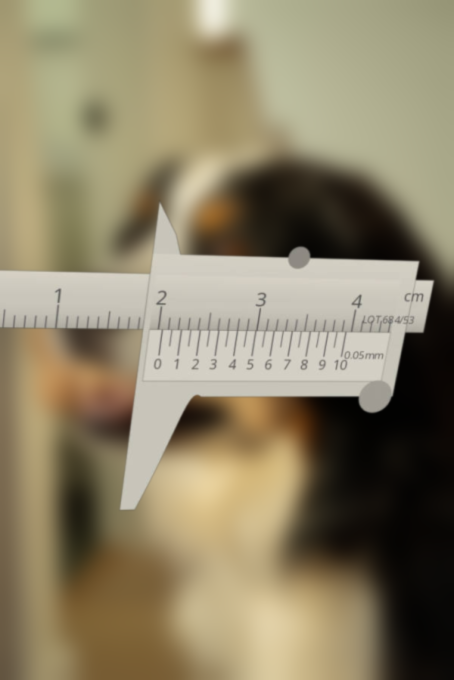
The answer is 20.4; mm
